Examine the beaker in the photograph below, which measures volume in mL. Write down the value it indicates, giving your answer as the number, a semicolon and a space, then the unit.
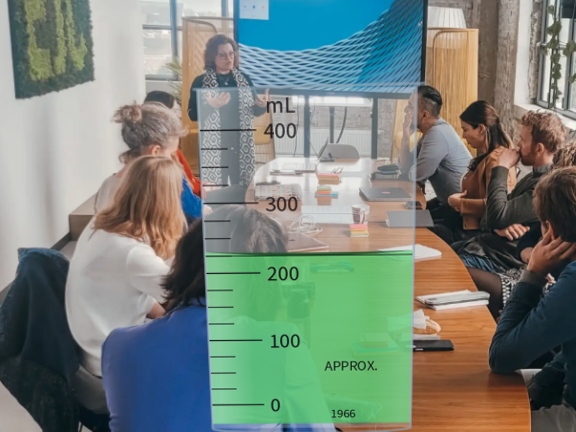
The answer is 225; mL
